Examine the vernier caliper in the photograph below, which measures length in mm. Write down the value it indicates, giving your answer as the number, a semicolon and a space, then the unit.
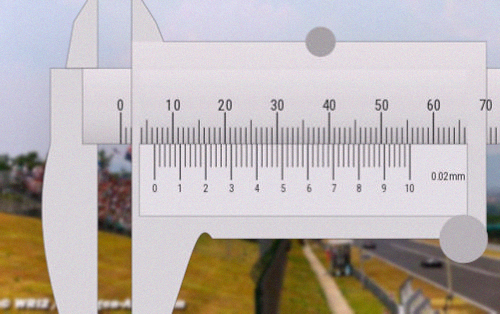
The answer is 6.5; mm
